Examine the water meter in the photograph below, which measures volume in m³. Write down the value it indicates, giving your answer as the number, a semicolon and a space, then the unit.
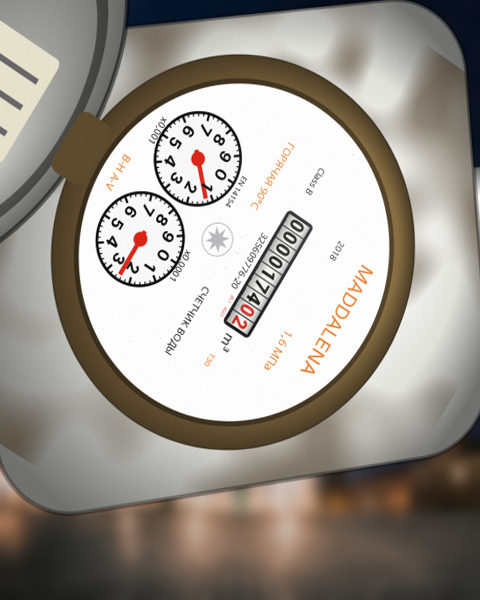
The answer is 174.0212; m³
